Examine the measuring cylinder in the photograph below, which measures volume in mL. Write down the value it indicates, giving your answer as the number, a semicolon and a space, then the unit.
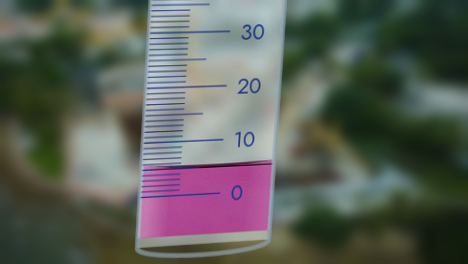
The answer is 5; mL
